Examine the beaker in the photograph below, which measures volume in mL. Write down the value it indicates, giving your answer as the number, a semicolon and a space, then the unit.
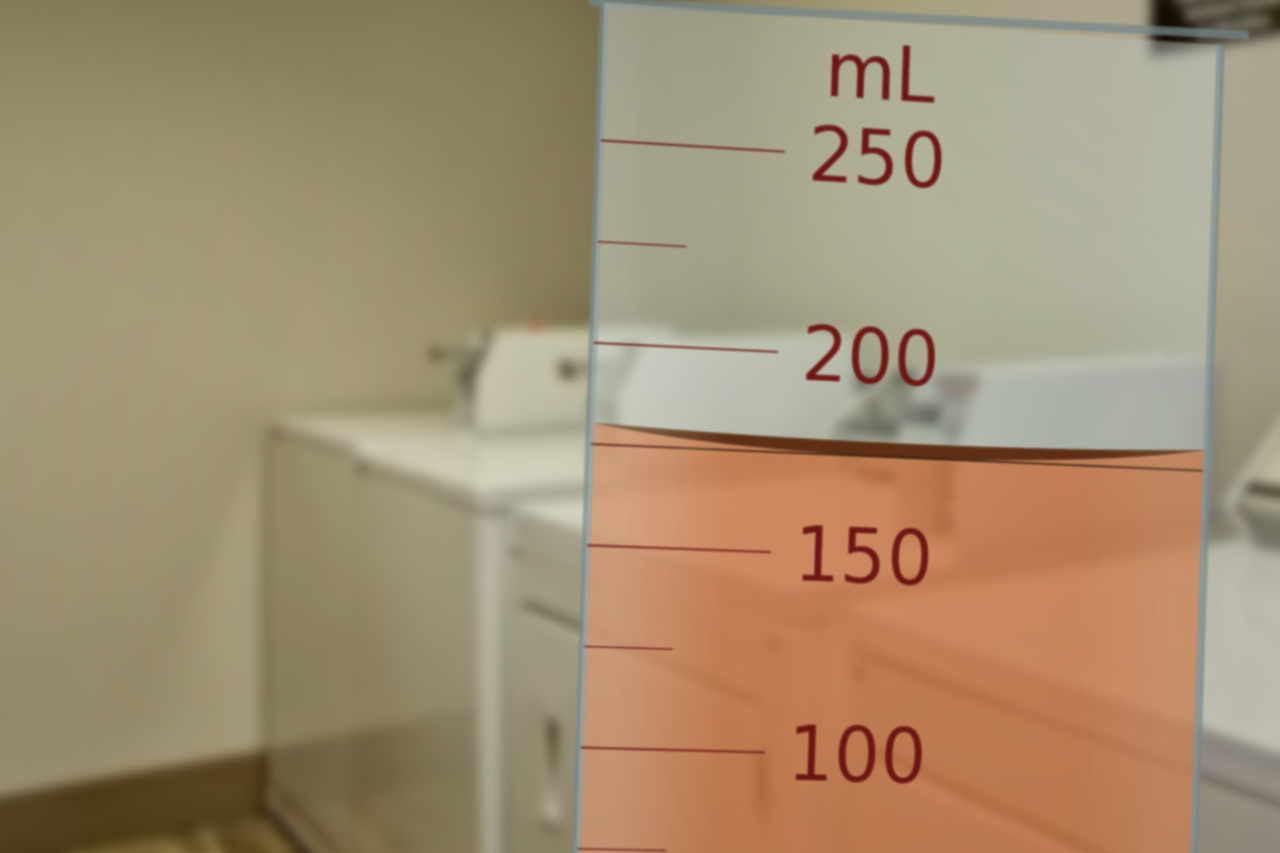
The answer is 175; mL
